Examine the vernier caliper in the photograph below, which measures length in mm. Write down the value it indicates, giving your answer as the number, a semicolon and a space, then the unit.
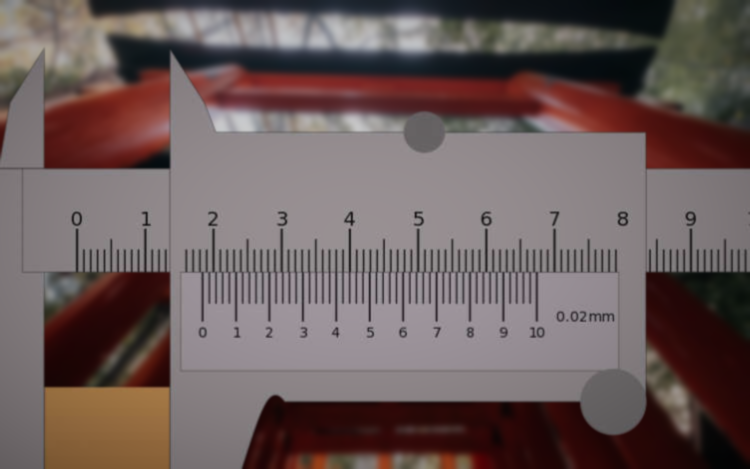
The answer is 18.4; mm
